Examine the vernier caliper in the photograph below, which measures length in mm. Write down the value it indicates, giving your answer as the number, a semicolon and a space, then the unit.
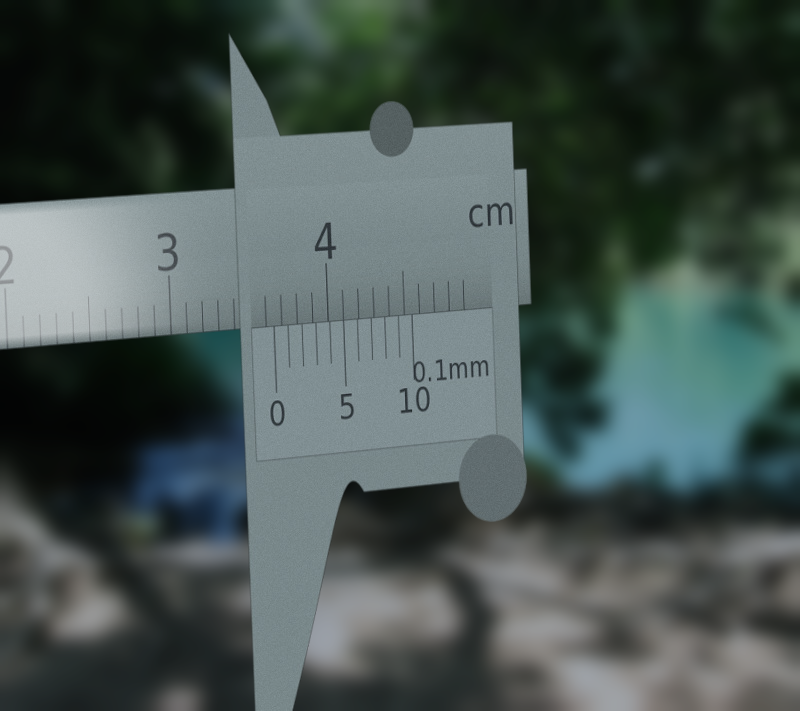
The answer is 36.5; mm
